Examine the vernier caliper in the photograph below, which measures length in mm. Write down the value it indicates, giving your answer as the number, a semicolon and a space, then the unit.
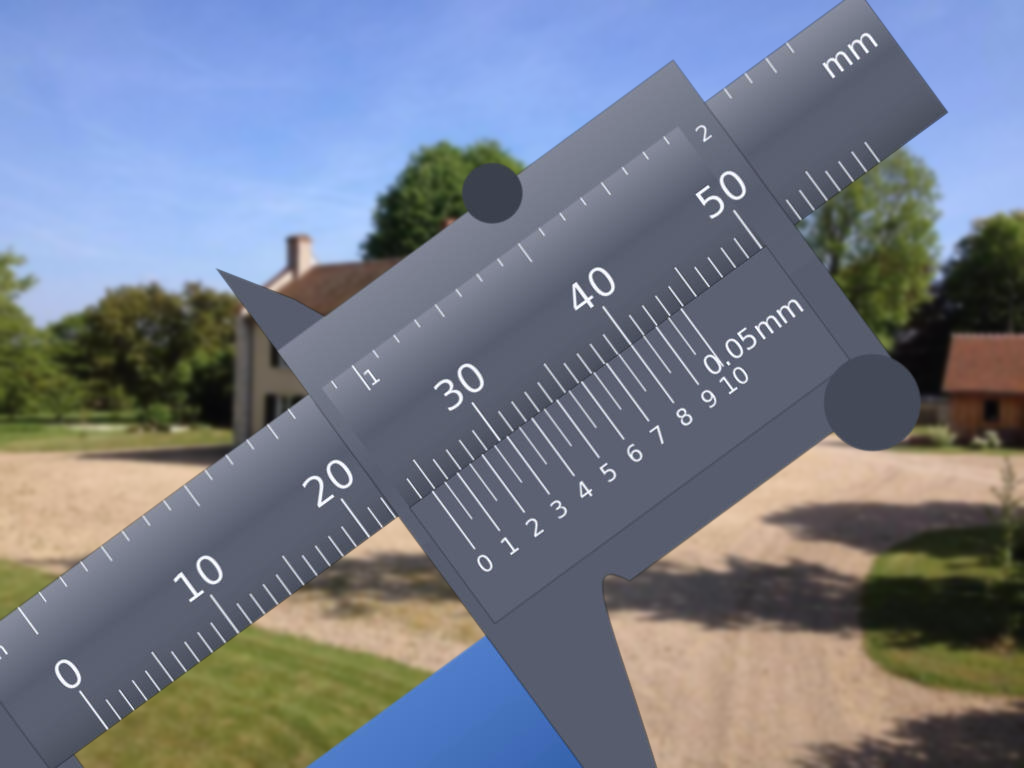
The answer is 24.8; mm
